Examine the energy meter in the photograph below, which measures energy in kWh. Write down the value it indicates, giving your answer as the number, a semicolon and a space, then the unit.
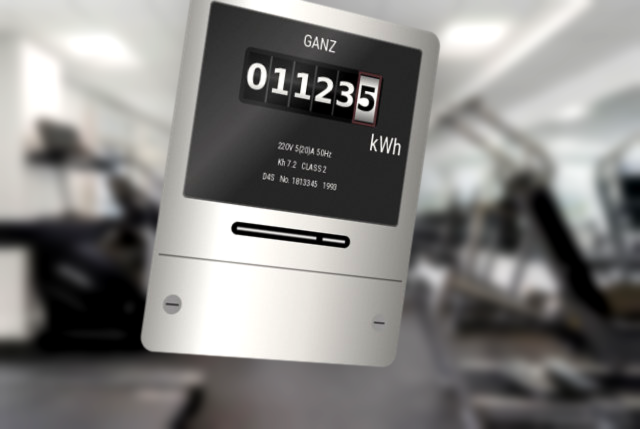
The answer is 1123.5; kWh
